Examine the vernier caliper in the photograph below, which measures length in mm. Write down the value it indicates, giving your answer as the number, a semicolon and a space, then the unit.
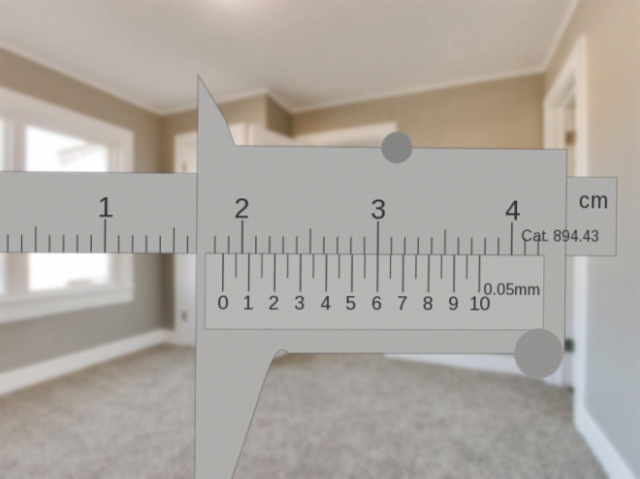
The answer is 18.6; mm
